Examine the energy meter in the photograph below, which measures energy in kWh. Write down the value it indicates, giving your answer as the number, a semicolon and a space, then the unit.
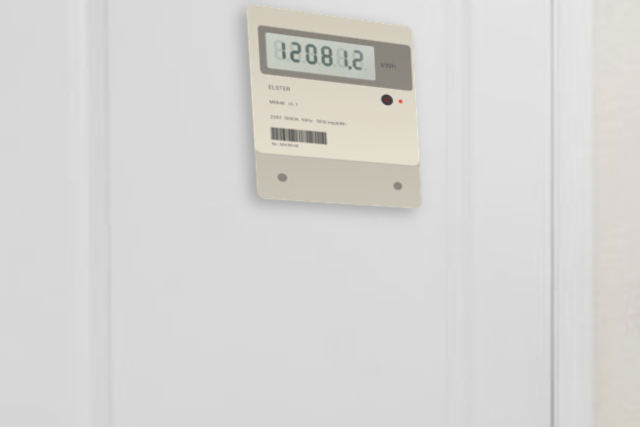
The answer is 12081.2; kWh
